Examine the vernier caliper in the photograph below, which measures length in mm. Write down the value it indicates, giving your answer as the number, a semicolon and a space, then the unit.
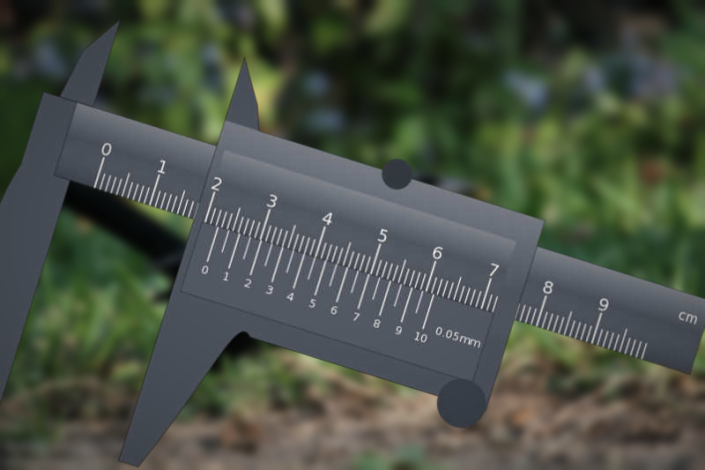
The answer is 22.4; mm
